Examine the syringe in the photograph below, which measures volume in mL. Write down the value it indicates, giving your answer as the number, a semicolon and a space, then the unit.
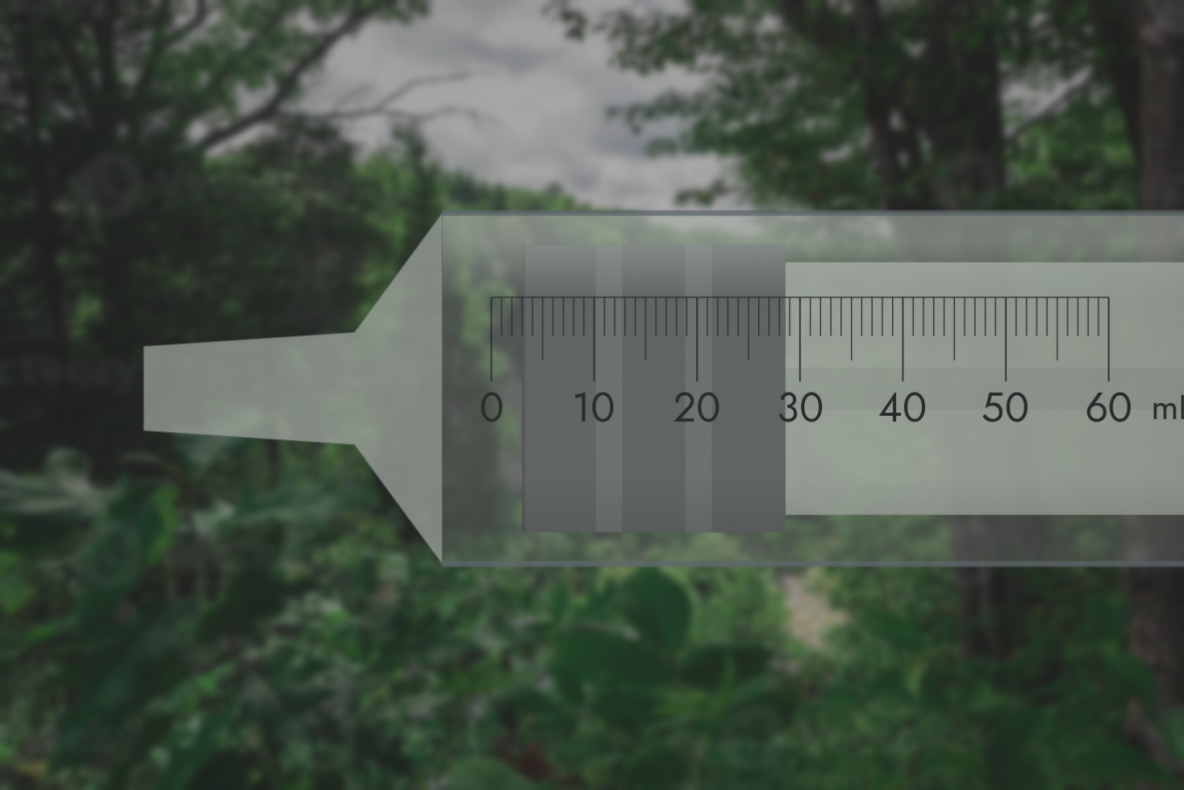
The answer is 3; mL
